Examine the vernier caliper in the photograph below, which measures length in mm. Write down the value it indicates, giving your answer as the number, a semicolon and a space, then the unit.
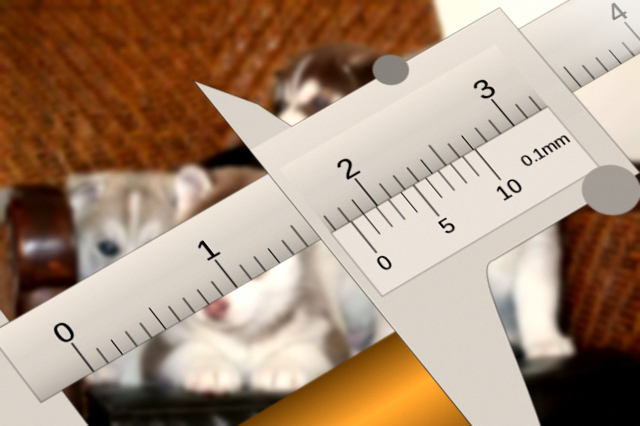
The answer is 18.1; mm
